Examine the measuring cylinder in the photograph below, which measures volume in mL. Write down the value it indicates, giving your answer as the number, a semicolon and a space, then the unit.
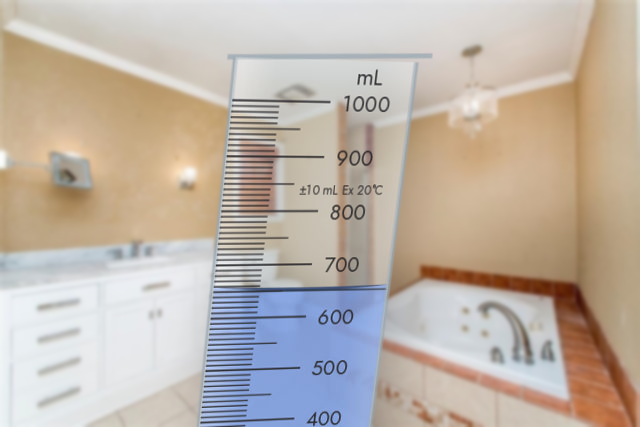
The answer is 650; mL
